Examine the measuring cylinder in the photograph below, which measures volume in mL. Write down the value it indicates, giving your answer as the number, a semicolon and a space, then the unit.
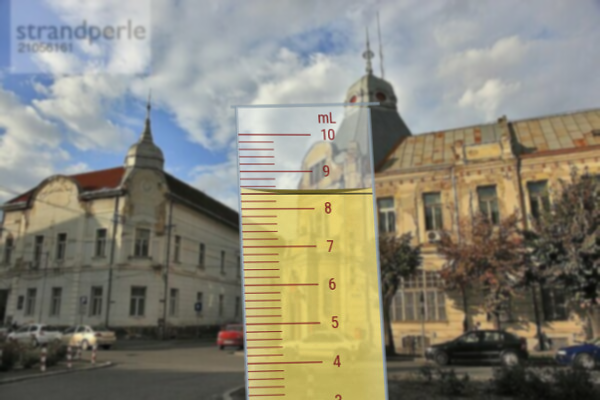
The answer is 8.4; mL
